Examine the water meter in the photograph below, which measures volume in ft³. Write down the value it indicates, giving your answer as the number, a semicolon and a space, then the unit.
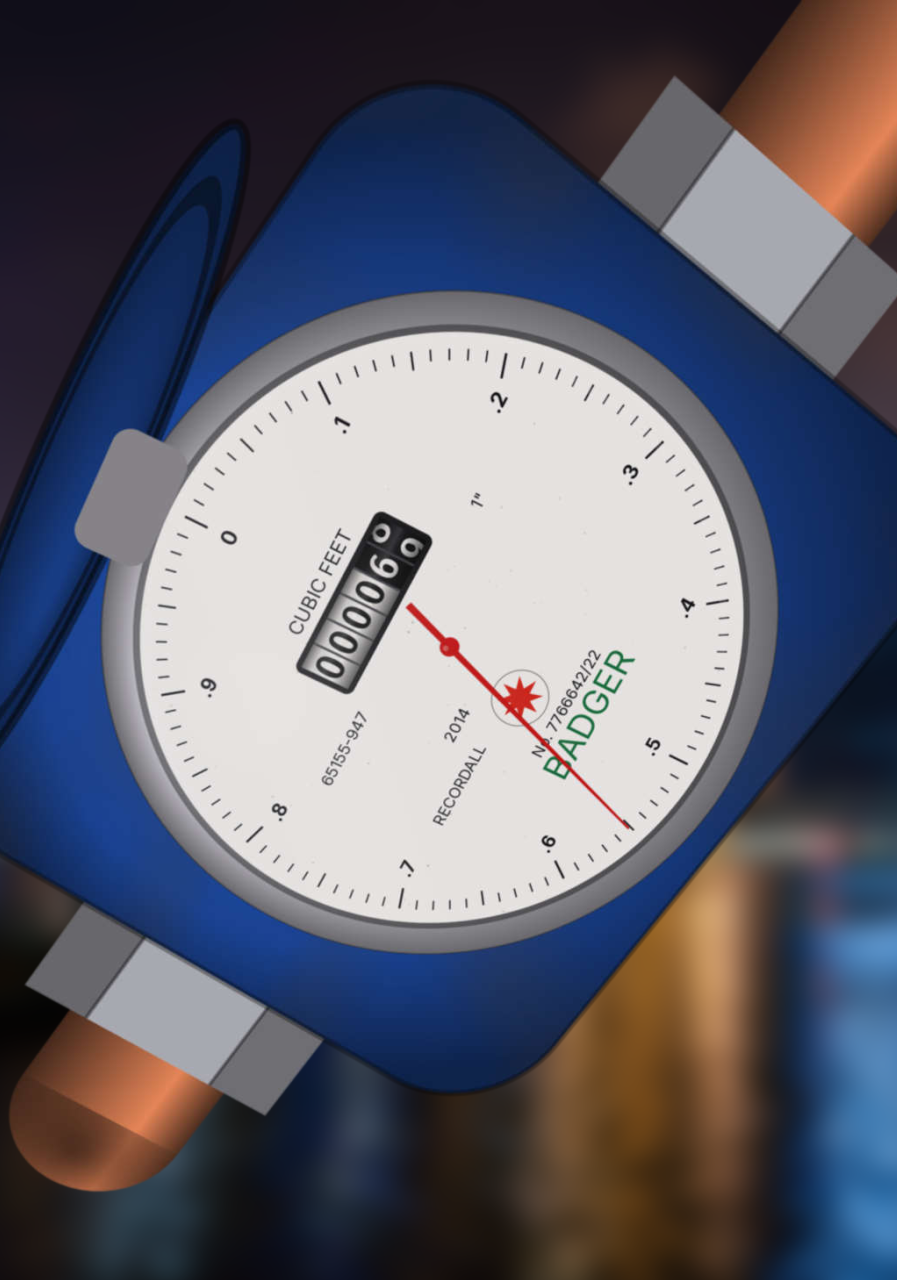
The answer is 68.55; ft³
